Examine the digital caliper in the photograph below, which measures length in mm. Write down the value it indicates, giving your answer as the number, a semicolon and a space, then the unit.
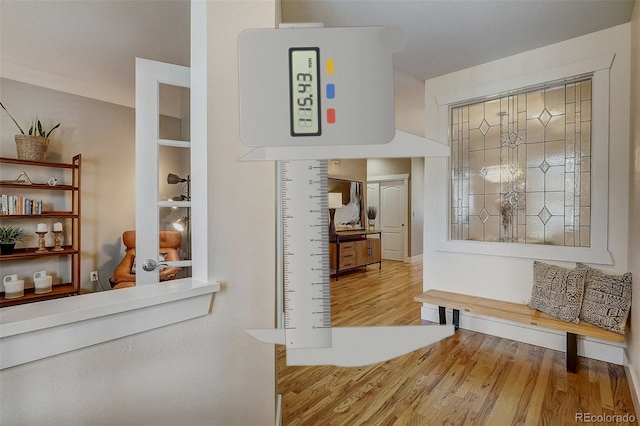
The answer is 115.43; mm
